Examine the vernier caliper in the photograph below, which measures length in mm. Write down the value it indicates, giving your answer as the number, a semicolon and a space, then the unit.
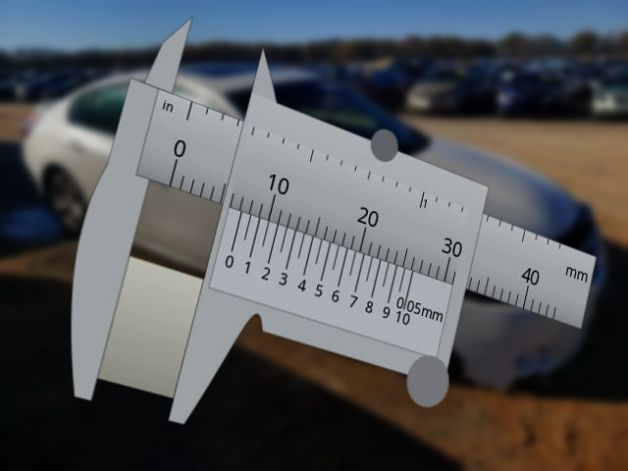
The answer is 7.2; mm
